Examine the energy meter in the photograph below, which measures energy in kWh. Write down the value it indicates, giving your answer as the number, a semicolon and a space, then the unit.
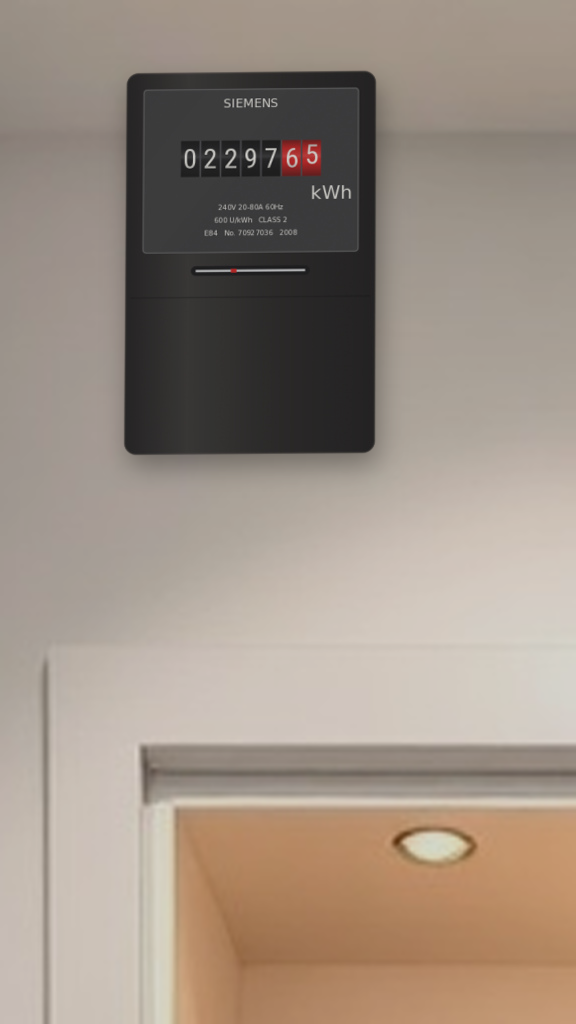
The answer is 2297.65; kWh
